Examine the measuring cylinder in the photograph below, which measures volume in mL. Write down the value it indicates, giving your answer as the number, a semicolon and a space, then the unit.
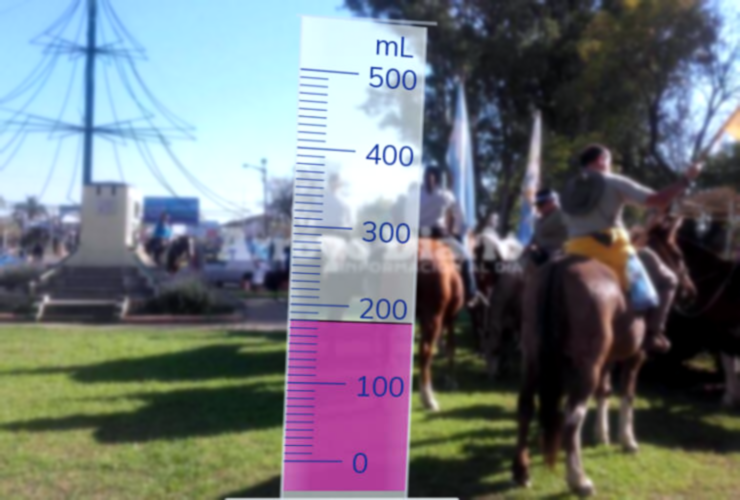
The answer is 180; mL
